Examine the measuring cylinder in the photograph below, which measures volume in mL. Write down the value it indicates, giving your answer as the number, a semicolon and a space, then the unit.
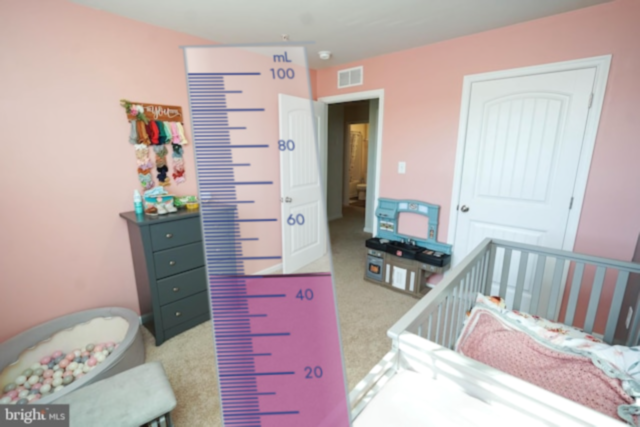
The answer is 45; mL
